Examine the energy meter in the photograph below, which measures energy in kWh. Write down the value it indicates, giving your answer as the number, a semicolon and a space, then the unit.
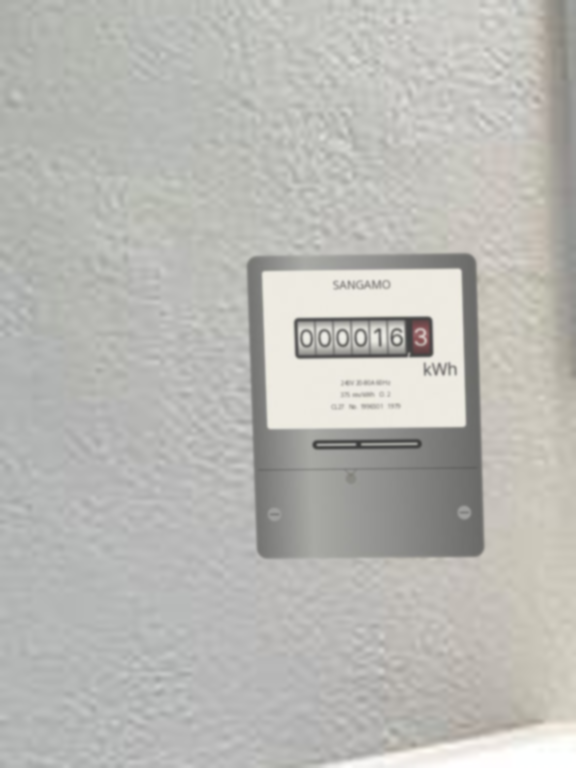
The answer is 16.3; kWh
